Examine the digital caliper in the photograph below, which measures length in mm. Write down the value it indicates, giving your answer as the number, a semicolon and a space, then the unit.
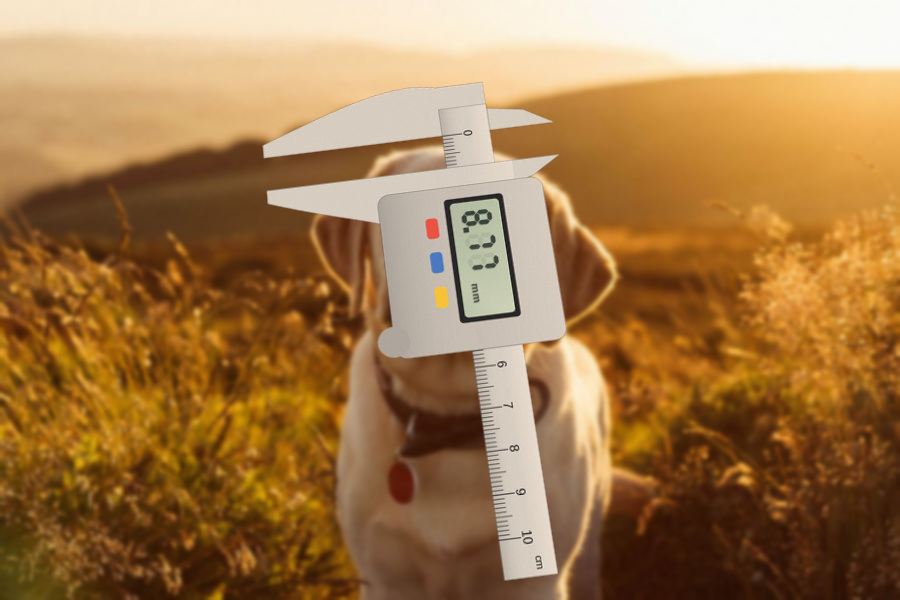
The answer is 8.77; mm
